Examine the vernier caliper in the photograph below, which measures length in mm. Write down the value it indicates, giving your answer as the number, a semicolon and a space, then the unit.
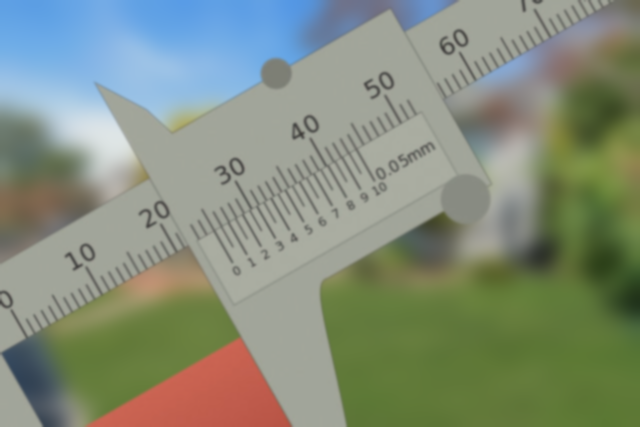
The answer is 25.0; mm
